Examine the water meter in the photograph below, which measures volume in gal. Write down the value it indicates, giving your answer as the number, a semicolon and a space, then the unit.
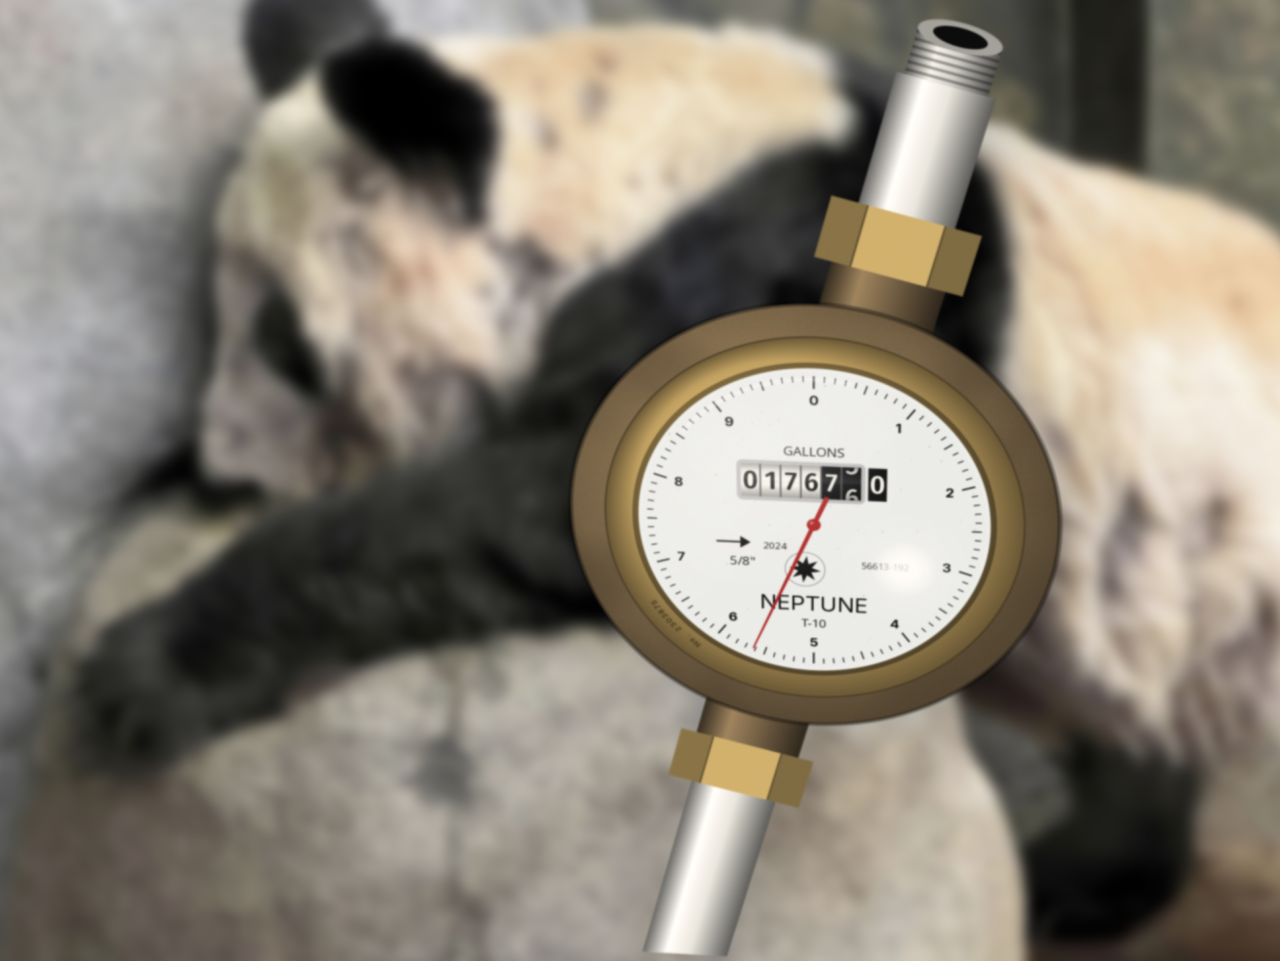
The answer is 176755.6; gal
